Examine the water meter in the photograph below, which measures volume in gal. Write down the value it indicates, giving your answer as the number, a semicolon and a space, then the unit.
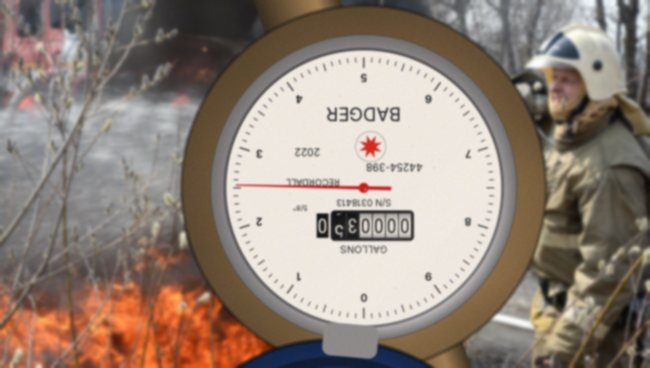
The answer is 352.5; gal
